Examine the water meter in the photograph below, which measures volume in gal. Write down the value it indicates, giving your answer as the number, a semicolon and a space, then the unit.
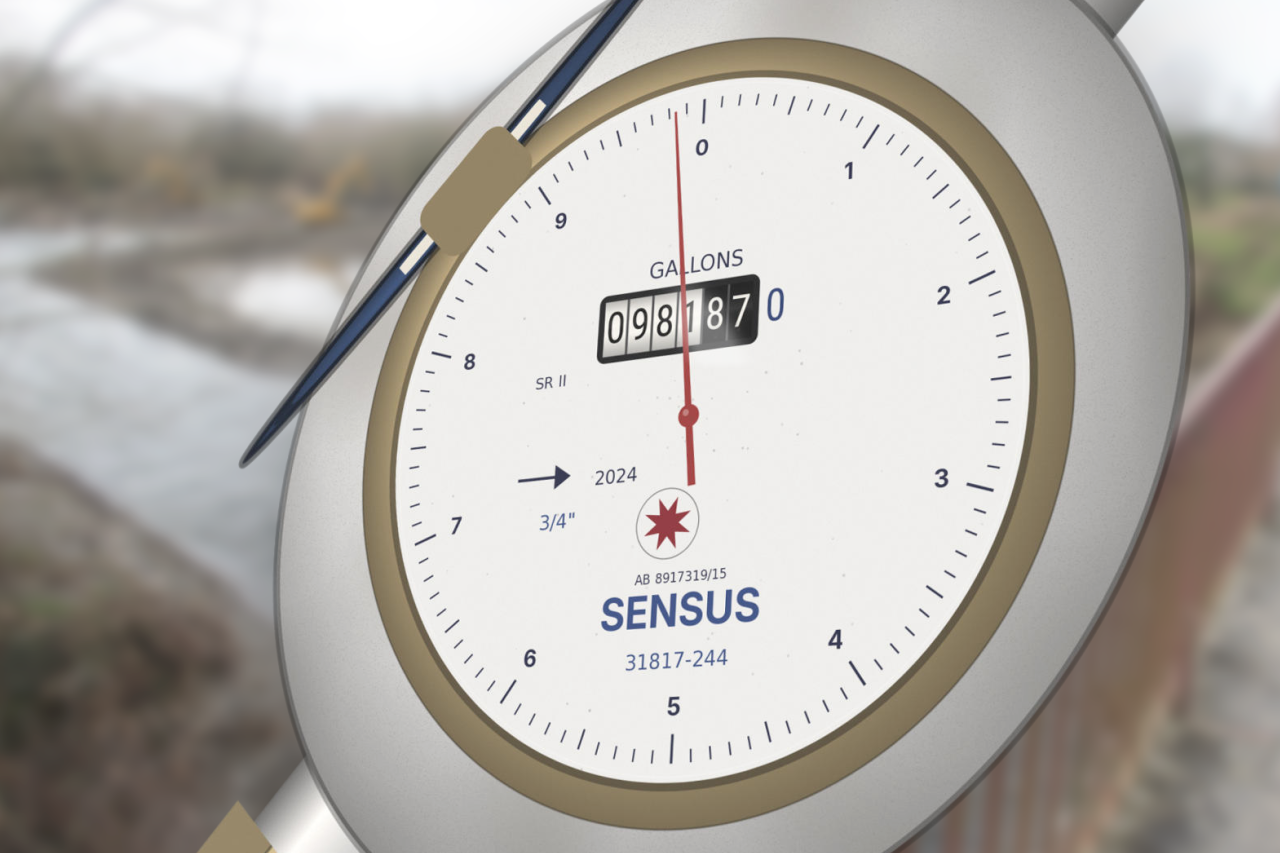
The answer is 981869.8; gal
